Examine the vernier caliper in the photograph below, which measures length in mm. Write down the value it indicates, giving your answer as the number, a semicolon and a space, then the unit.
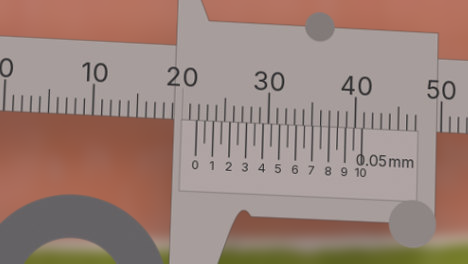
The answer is 21.8; mm
